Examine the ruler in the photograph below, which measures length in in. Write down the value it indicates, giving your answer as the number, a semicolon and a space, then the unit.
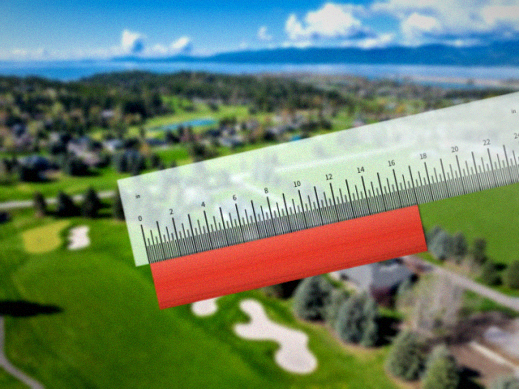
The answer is 17; in
